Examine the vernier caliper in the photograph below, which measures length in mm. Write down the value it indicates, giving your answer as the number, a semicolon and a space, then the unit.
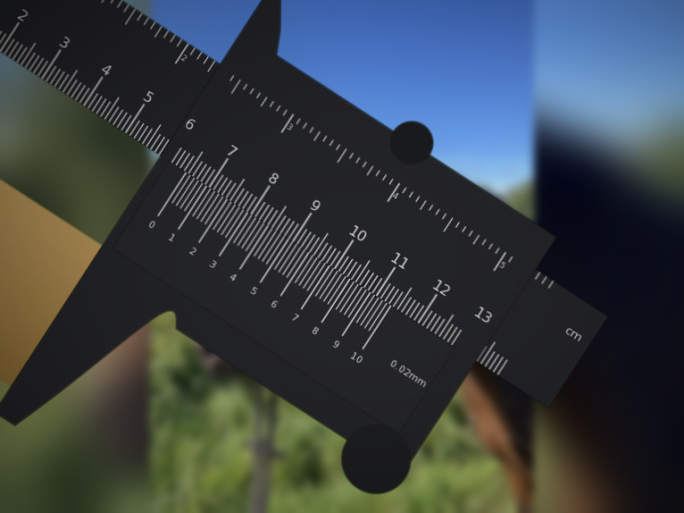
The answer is 64.5; mm
